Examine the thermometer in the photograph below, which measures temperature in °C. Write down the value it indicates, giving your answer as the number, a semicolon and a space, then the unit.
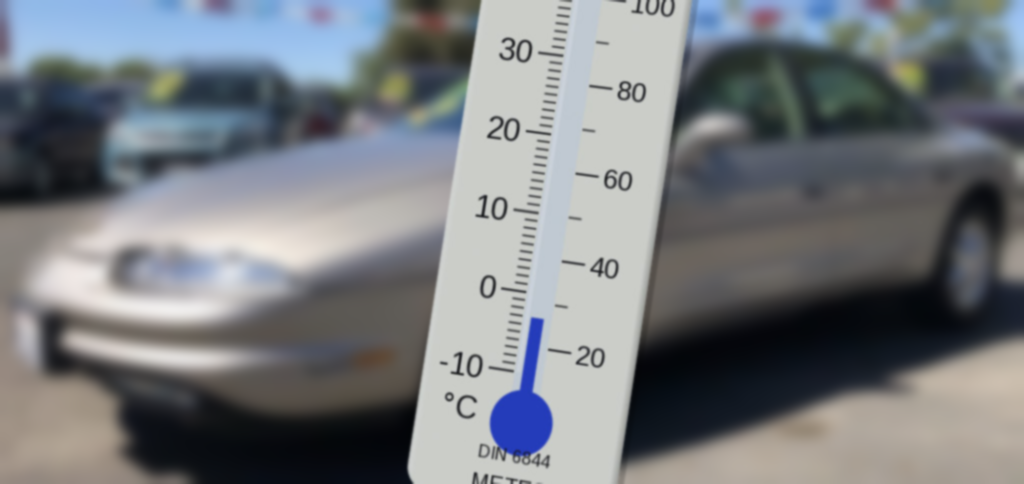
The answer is -3; °C
